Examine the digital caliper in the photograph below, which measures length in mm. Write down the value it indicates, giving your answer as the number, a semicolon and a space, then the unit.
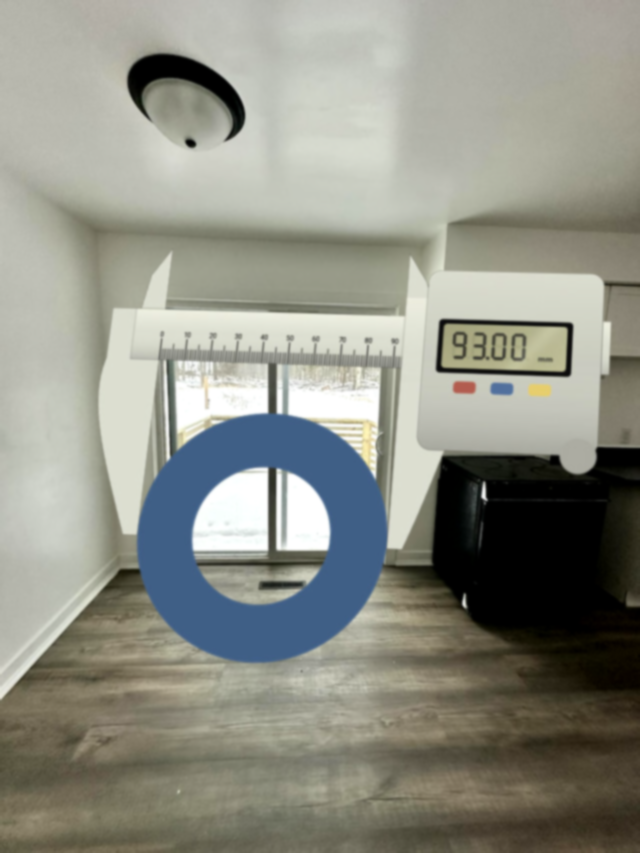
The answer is 93.00; mm
